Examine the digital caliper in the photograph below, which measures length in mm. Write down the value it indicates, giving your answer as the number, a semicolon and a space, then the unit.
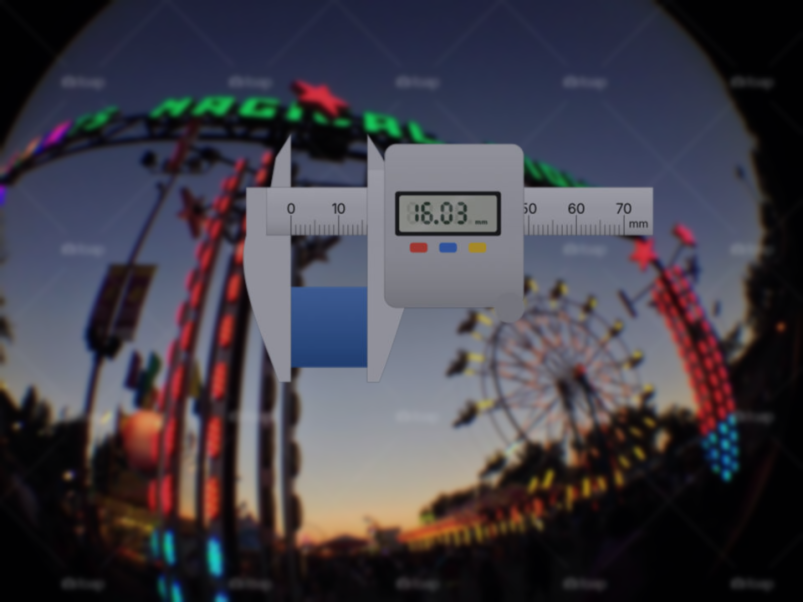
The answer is 16.03; mm
